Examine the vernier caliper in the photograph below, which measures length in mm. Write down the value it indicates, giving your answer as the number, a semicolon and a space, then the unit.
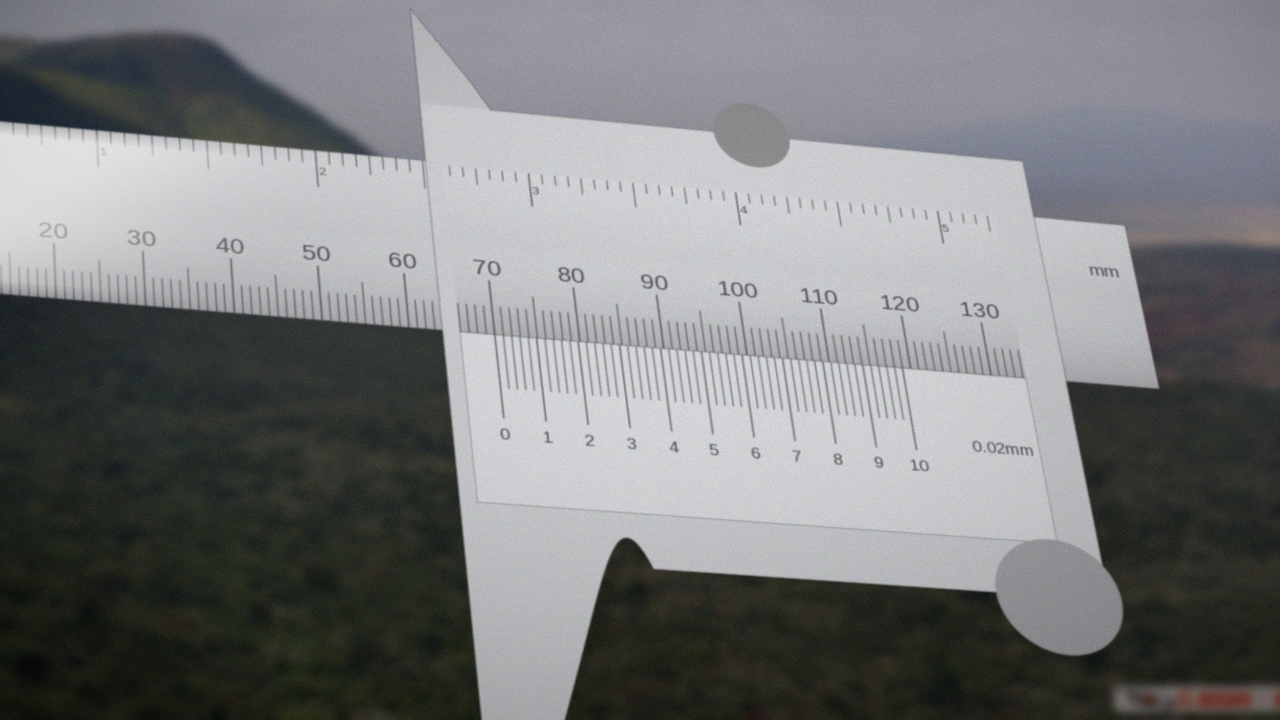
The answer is 70.0; mm
